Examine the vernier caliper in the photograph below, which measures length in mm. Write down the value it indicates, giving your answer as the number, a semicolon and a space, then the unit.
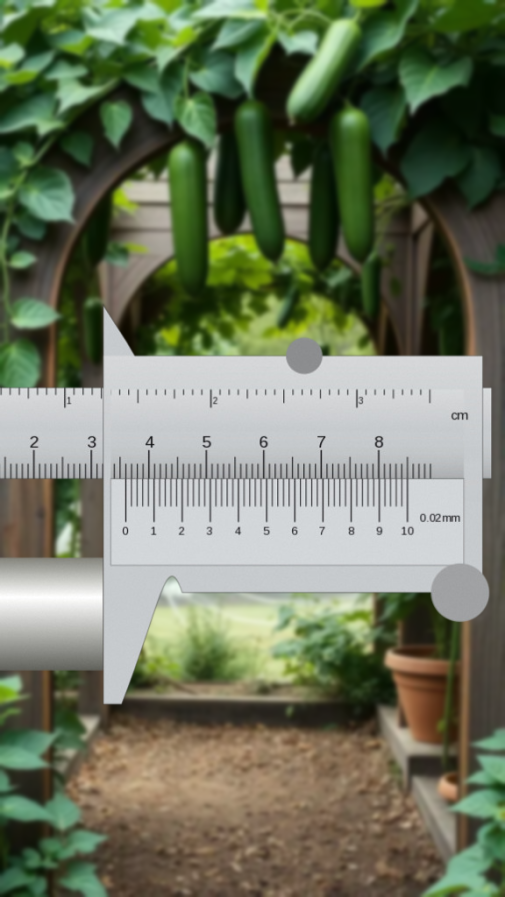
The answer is 36.0; mm
